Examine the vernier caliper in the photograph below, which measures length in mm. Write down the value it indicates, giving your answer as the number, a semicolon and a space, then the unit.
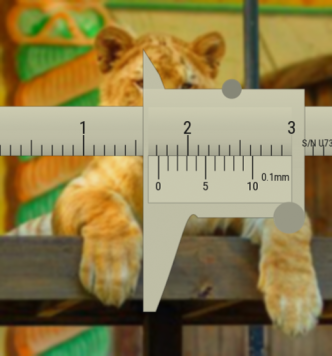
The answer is 17.2; mm
